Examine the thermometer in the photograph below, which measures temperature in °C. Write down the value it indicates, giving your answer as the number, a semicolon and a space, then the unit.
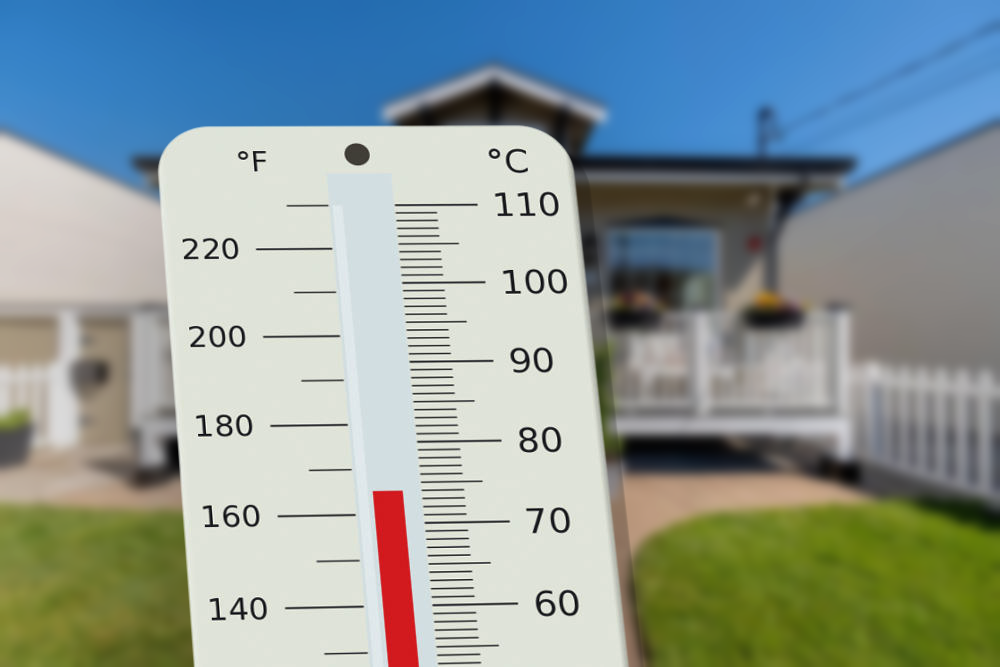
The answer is 74; °C
